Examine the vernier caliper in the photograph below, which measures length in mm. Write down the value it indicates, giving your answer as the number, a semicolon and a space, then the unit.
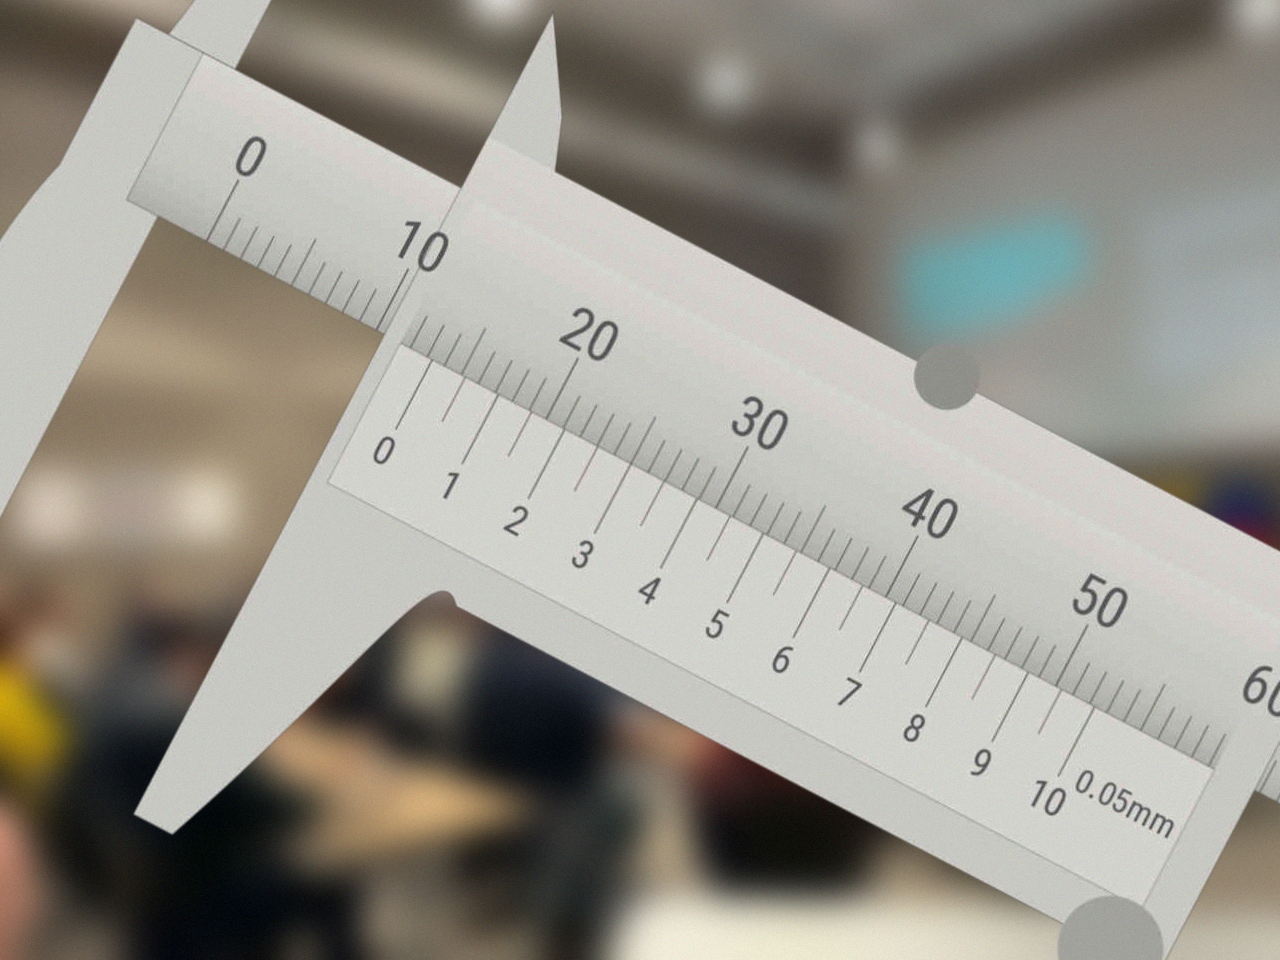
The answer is 13.3; mm
